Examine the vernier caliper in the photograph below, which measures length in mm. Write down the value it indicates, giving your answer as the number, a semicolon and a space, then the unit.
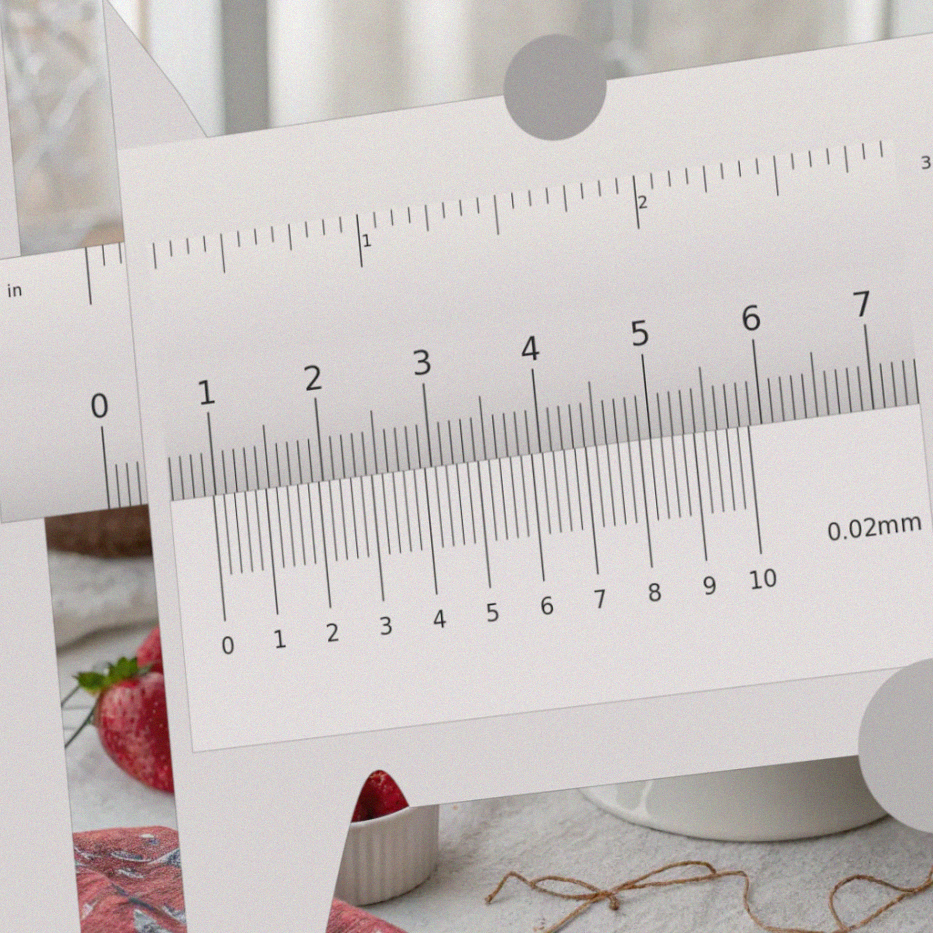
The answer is 9.8; mm
